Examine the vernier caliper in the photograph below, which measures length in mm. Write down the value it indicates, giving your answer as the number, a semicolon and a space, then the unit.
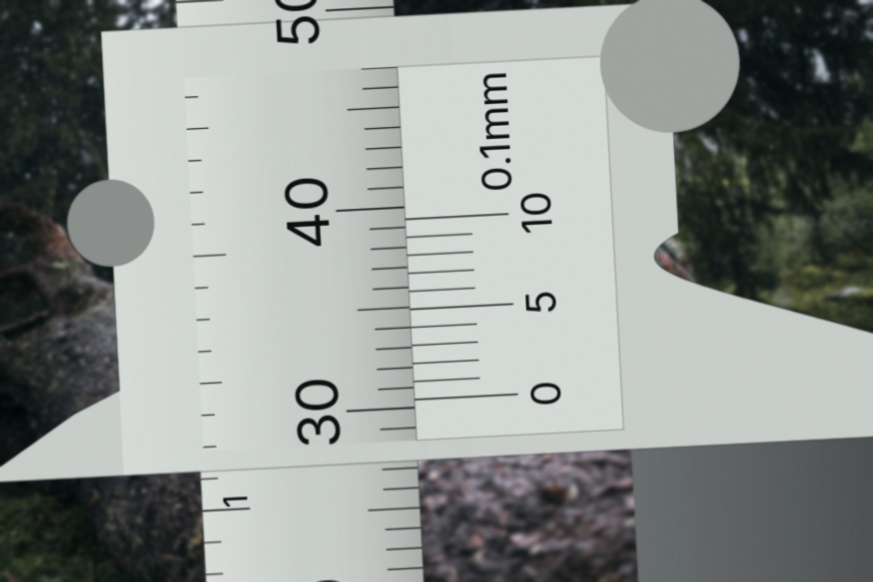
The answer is 30.4; mm
